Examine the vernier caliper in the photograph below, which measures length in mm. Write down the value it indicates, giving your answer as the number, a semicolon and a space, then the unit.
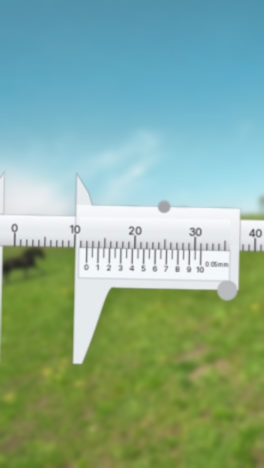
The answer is 12.0; mm
